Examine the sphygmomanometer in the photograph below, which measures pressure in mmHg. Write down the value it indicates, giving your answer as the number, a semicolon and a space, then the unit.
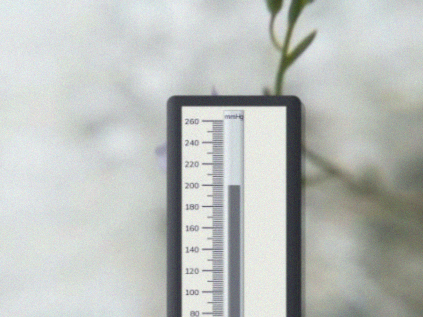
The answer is 200; mmHg
